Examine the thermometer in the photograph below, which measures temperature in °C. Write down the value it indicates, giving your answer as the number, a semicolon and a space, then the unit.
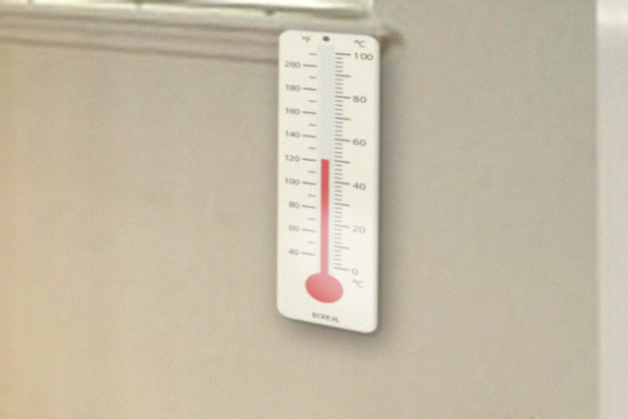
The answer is 50; °C
